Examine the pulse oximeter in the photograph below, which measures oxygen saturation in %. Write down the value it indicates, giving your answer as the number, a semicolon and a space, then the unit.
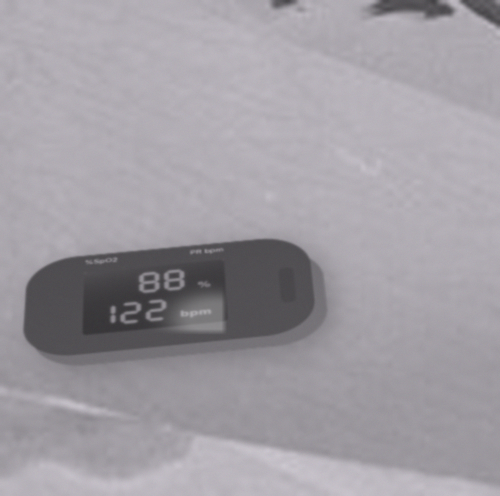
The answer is 88; %
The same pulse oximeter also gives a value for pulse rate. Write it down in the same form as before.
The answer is 122; bpm
